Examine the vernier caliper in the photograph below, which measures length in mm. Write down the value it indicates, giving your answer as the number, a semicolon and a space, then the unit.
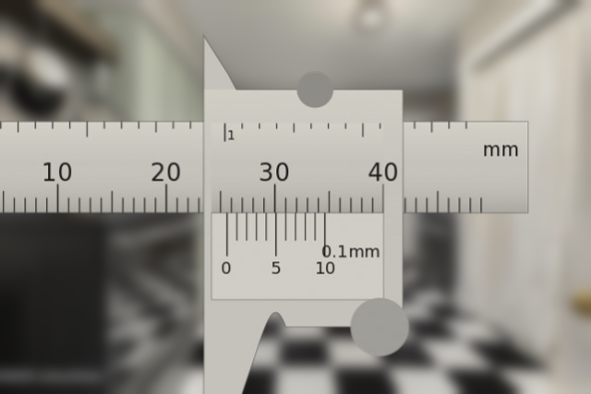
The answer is 25.6; mm
